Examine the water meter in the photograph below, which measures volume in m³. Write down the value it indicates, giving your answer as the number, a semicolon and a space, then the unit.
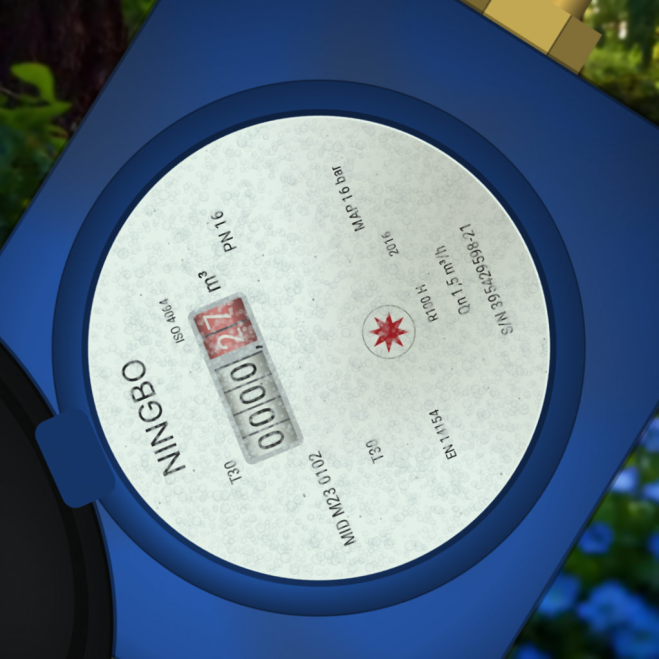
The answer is 0.27; m³
